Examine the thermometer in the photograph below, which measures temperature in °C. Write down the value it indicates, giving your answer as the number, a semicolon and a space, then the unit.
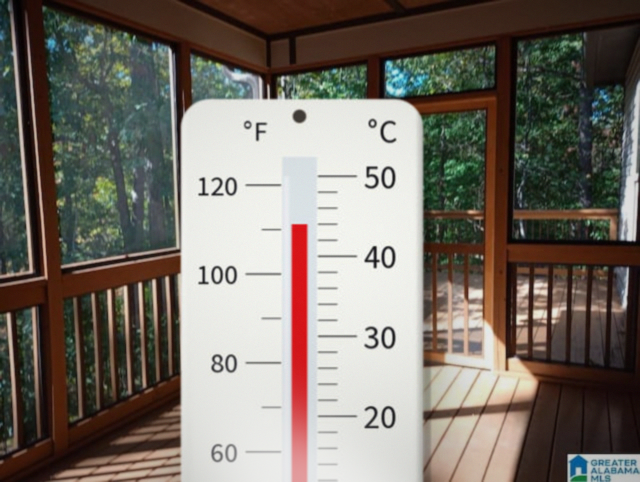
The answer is 44; °C
